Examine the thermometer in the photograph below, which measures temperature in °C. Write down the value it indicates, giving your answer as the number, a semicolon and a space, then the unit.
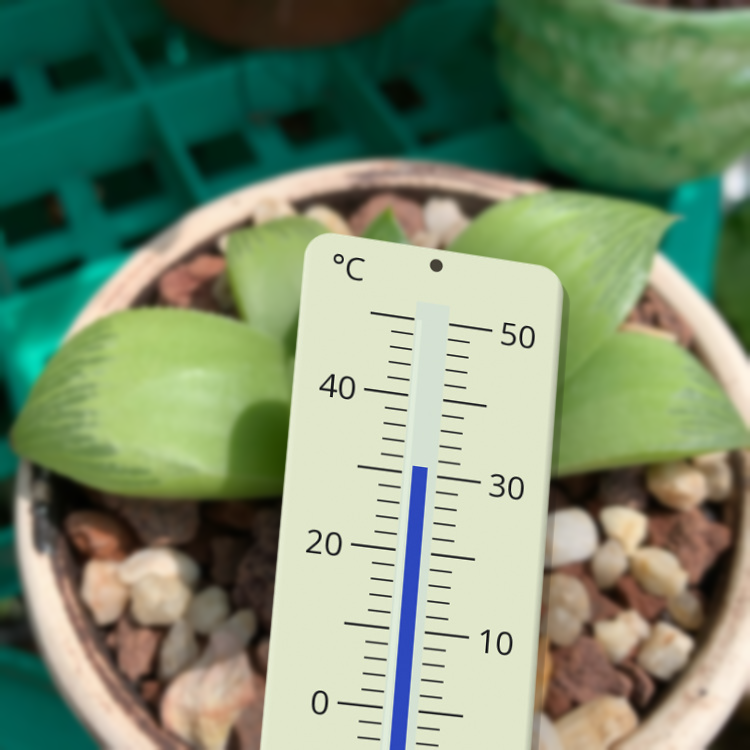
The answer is 31; °C
